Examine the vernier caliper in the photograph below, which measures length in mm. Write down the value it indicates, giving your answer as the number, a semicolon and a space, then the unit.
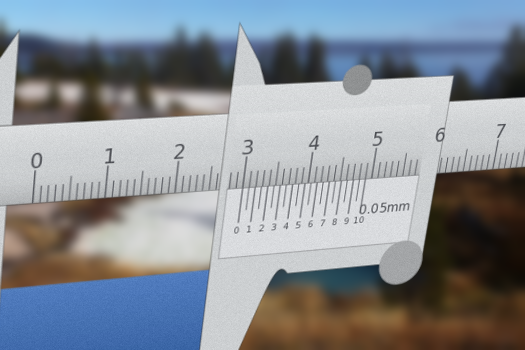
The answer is 30.0; mm
